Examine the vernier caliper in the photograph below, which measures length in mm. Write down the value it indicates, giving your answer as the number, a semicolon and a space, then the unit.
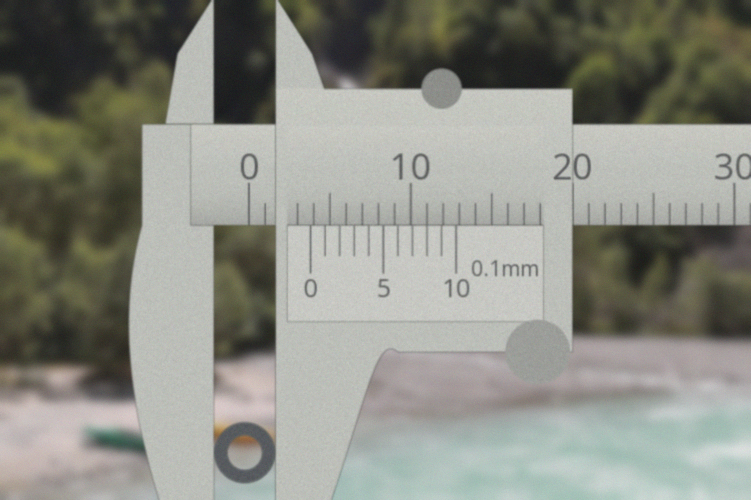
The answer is 3.8; mm
